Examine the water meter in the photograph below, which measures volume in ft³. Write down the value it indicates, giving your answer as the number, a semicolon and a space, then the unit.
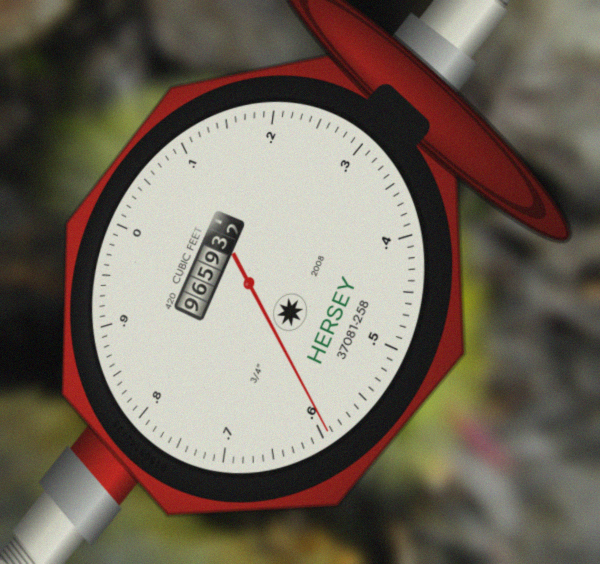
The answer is 965931.59; ft³
